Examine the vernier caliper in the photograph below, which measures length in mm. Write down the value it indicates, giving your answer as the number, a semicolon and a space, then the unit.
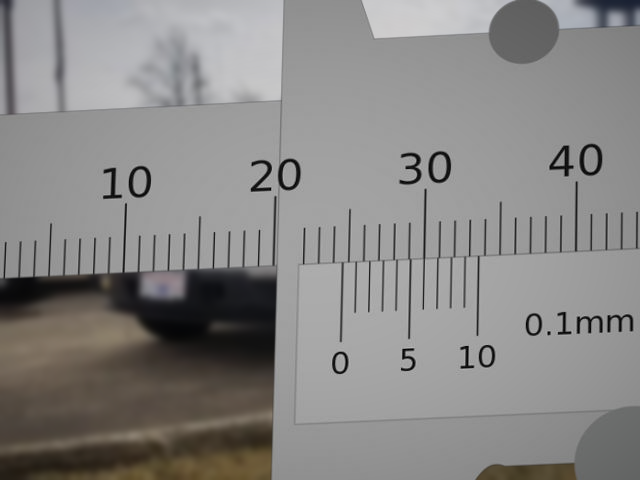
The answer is 24.6; mm
